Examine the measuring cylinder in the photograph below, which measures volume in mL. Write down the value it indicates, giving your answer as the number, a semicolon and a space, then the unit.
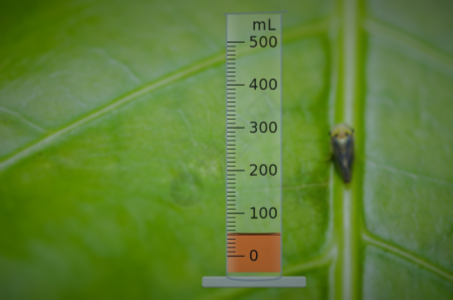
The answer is 50; mL
